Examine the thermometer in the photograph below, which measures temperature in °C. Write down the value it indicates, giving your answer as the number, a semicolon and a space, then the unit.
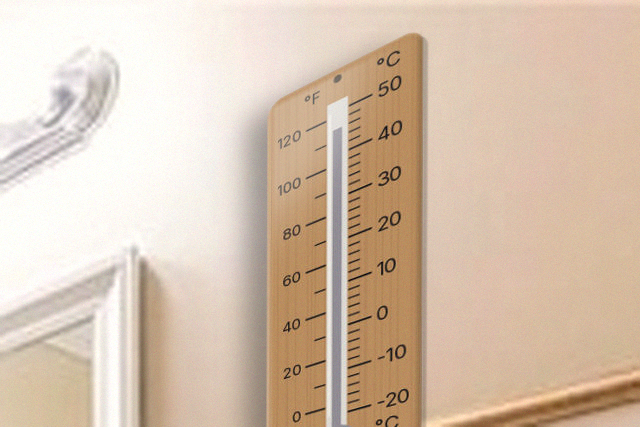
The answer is 46; °C
